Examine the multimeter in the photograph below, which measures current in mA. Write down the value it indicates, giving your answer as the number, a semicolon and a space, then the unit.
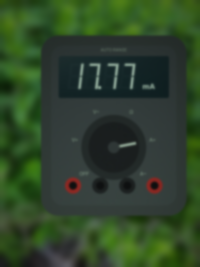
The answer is 17.77; mA
